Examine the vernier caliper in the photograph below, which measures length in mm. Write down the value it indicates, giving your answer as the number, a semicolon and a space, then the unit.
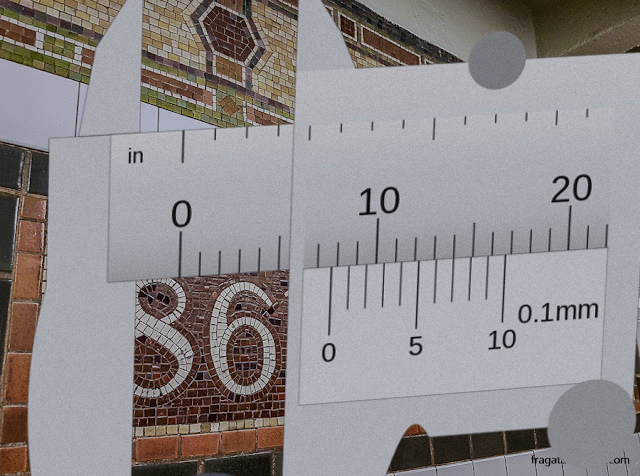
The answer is 7.7; mm
